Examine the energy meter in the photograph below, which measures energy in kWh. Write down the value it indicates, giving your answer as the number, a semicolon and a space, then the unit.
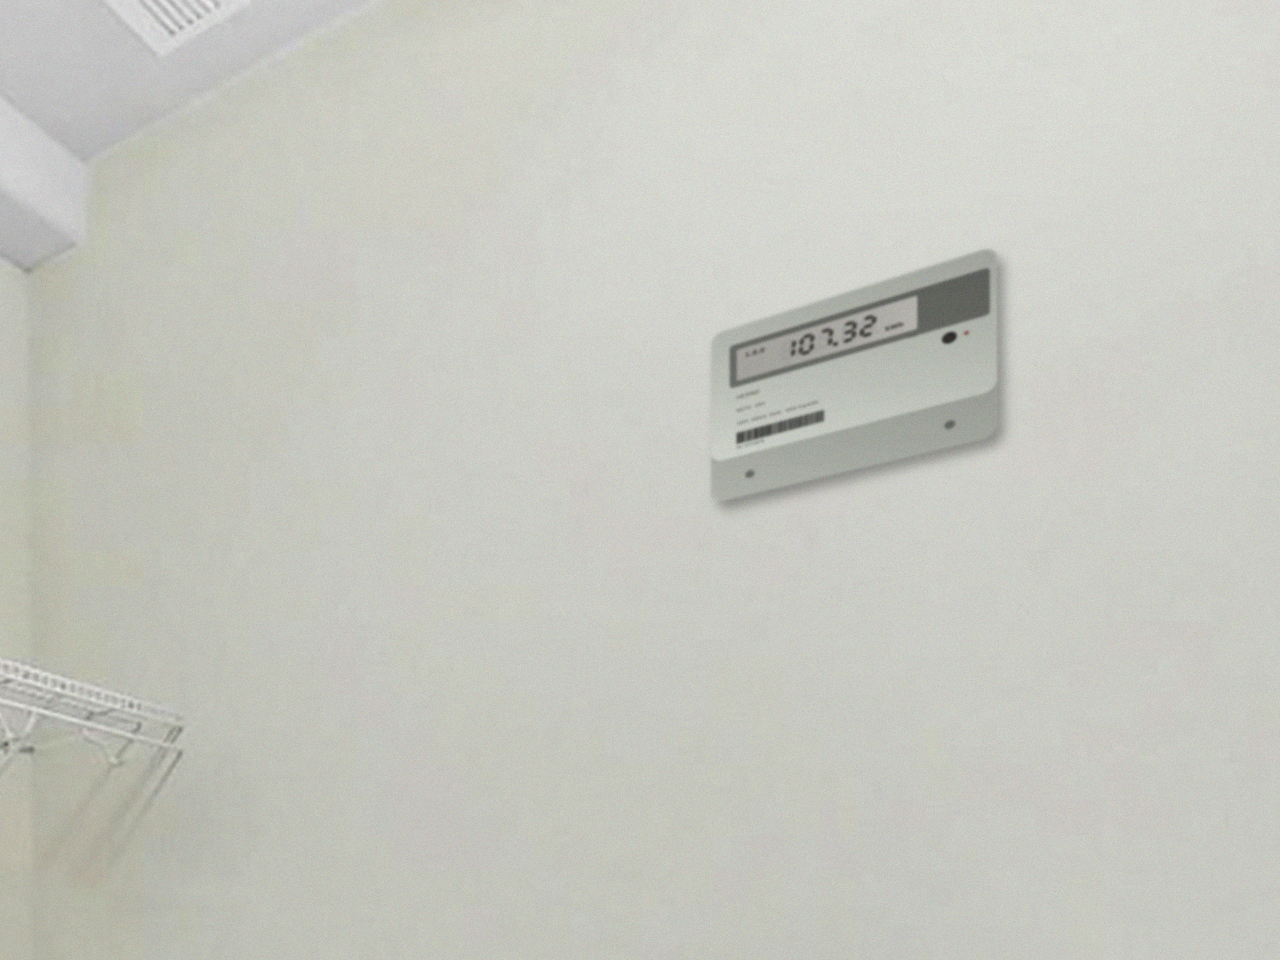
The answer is 107.32; kWh
